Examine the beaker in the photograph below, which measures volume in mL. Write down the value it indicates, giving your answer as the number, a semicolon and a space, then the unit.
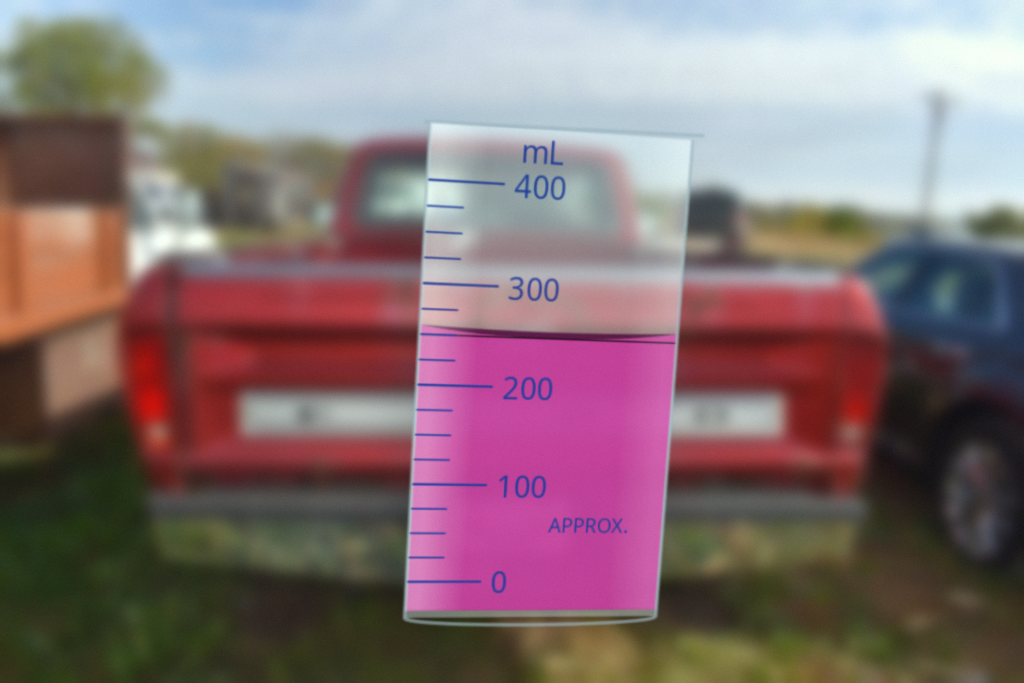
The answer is 250; mL
